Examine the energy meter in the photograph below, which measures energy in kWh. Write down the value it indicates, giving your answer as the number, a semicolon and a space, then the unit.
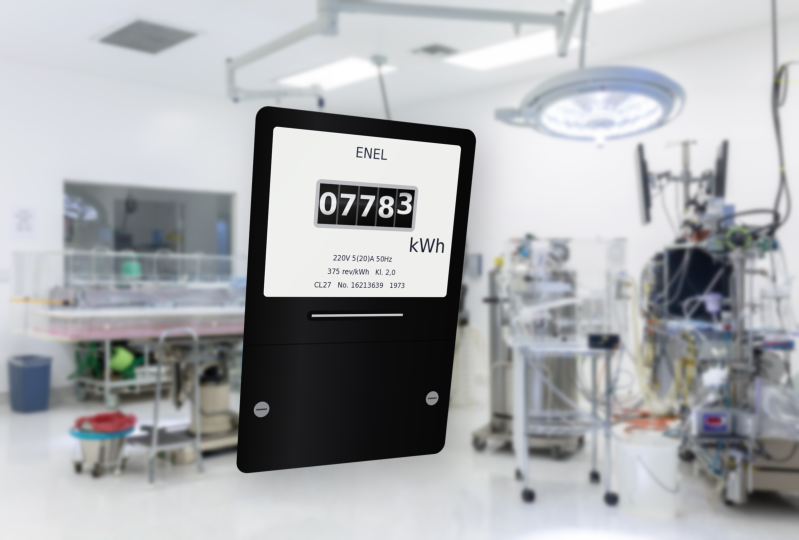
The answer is 7783; kWh
